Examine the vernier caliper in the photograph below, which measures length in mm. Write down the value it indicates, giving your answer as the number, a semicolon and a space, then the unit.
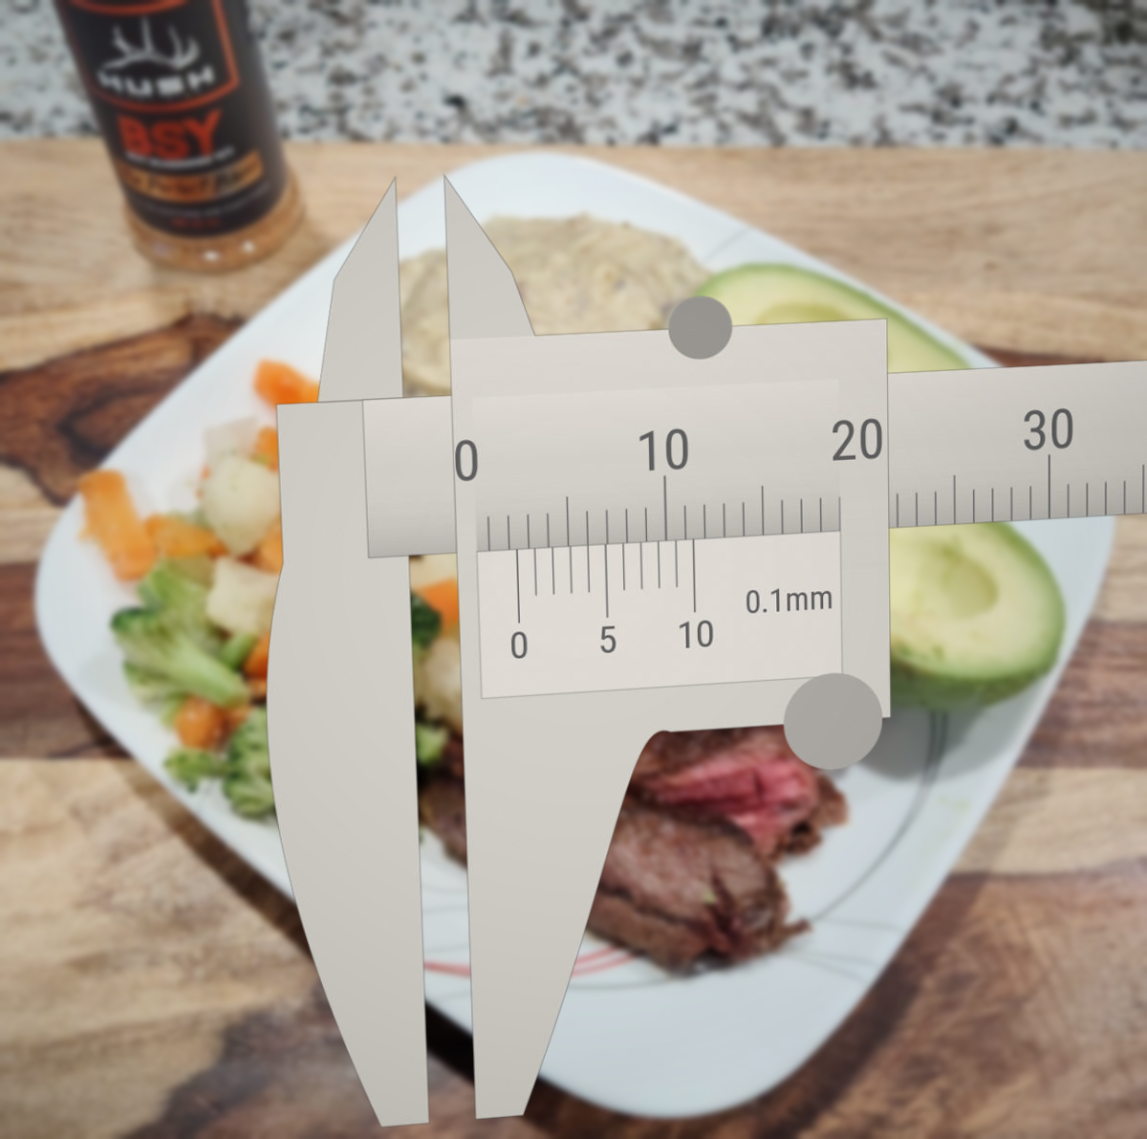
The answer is 2.4; mm
